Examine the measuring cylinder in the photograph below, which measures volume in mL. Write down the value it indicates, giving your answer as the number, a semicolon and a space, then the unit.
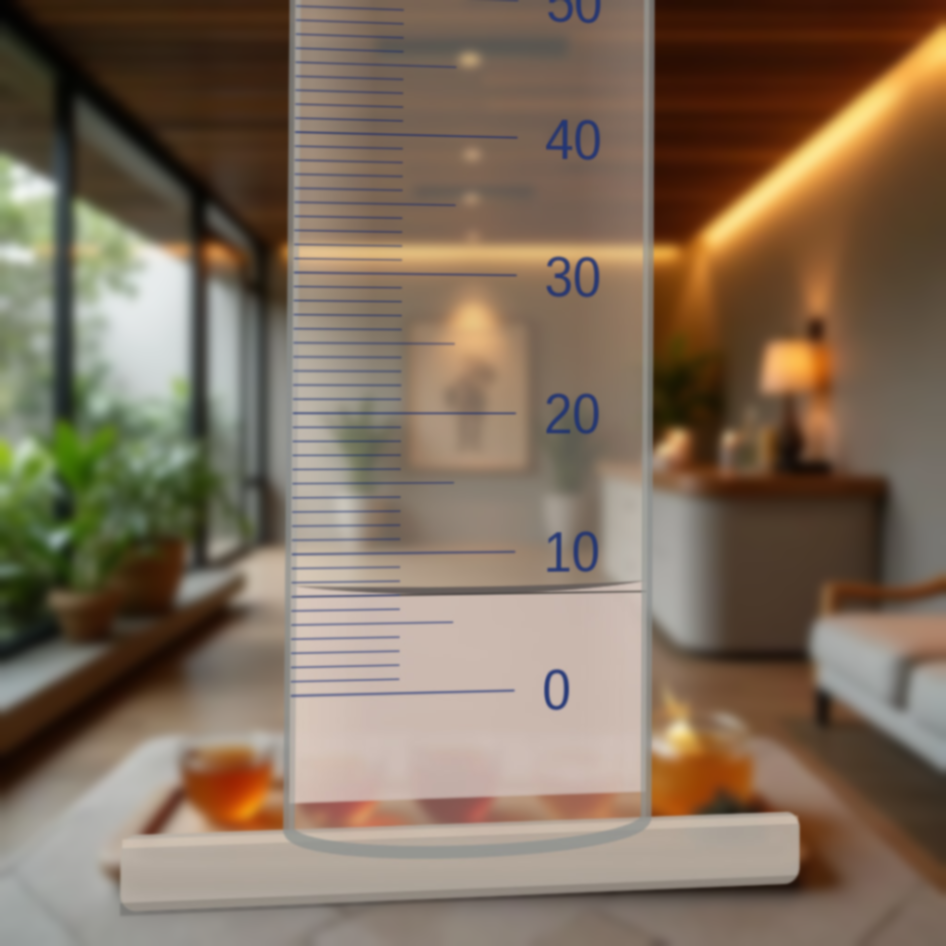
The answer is 7; mL
